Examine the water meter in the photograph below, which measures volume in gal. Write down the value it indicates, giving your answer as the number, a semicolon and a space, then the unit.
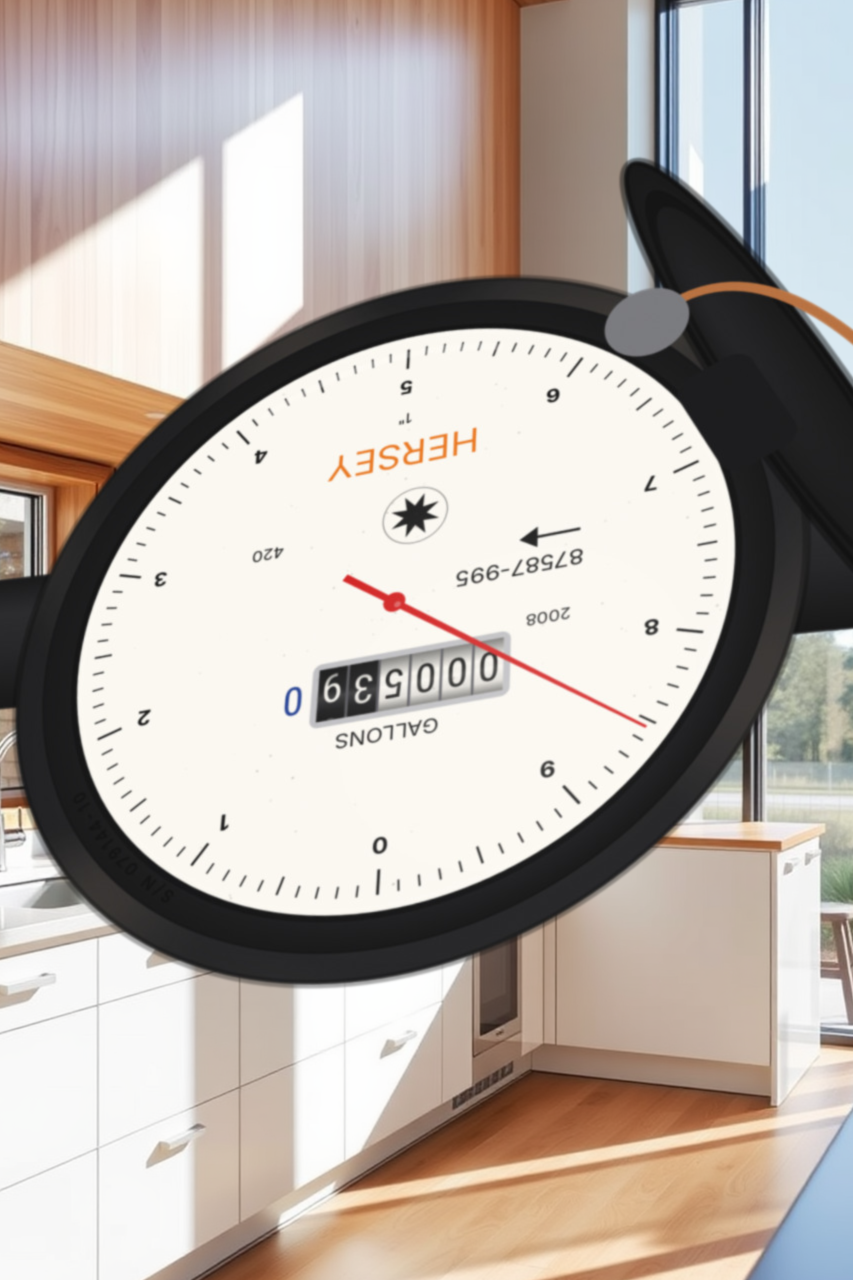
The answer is 5388.5; gal
